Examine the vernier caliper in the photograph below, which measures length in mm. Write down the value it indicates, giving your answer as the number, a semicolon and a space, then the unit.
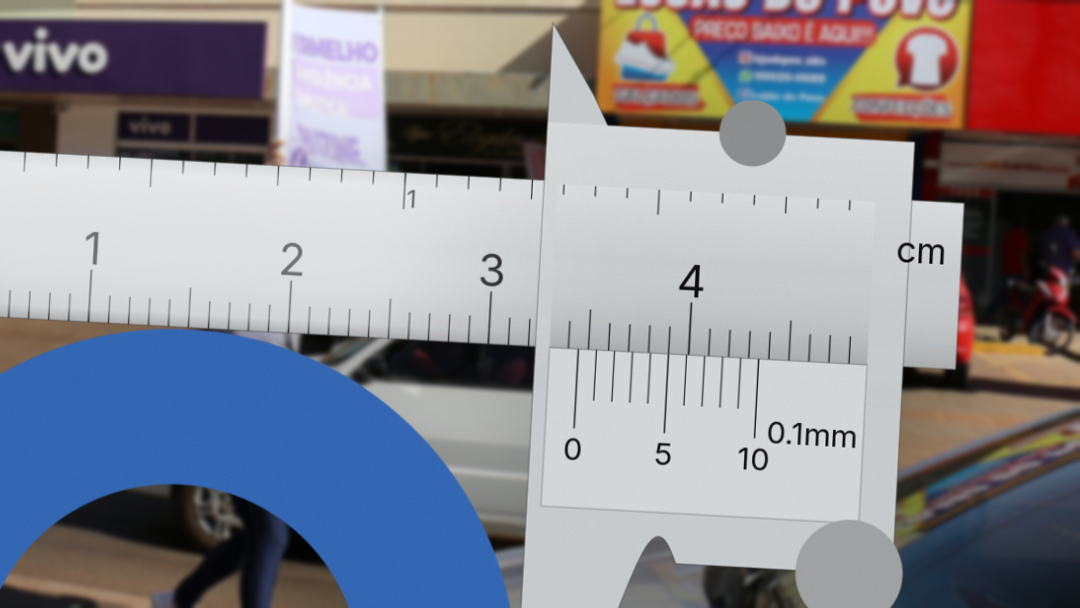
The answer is 34.5; mm
